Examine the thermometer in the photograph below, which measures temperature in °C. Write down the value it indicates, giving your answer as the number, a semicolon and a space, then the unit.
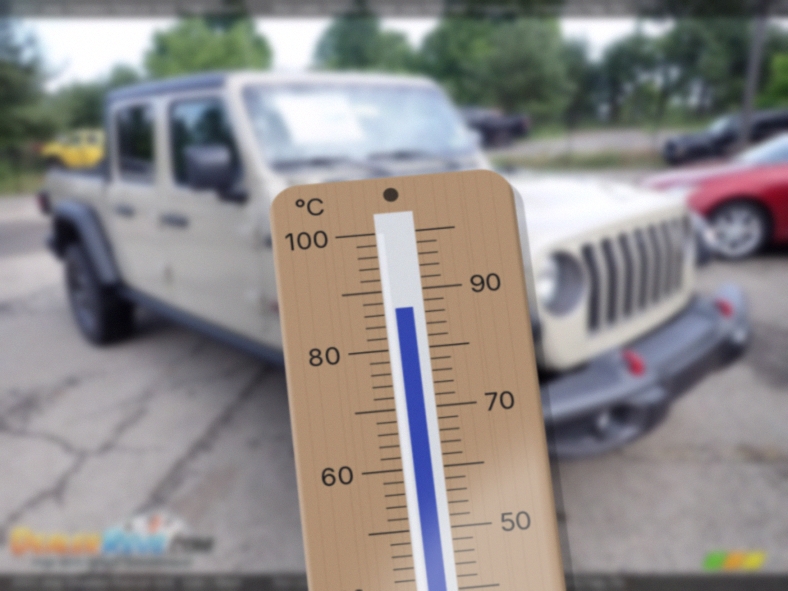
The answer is 87; °C
